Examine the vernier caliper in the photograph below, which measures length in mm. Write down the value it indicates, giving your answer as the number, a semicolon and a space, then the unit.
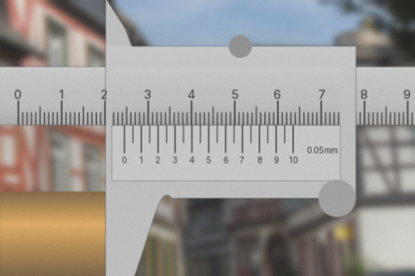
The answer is 24.5; mm
